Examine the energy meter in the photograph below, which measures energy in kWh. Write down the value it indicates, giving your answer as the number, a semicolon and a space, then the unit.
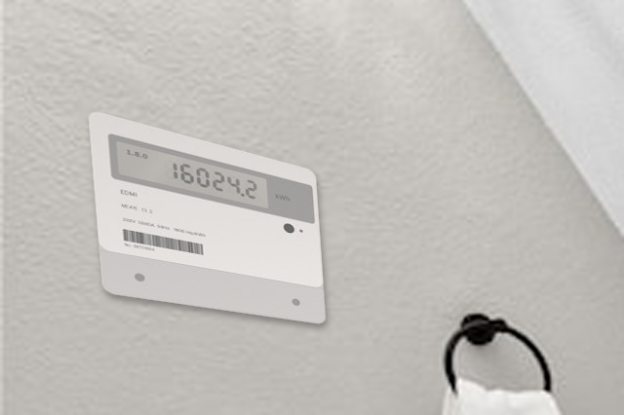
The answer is 16024.2; kWh
